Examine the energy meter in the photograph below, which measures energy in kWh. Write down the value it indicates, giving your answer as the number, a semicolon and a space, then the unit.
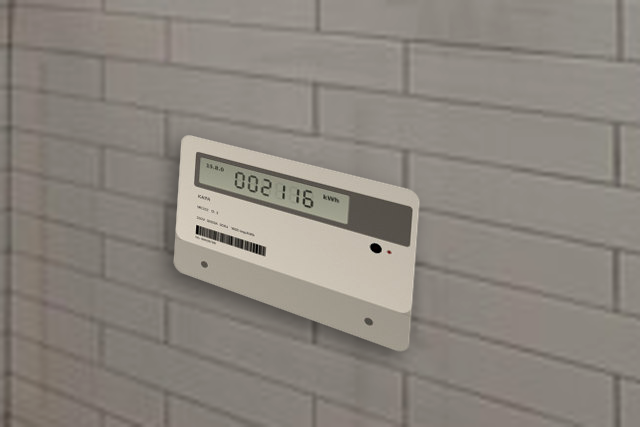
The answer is 2116; kWh
